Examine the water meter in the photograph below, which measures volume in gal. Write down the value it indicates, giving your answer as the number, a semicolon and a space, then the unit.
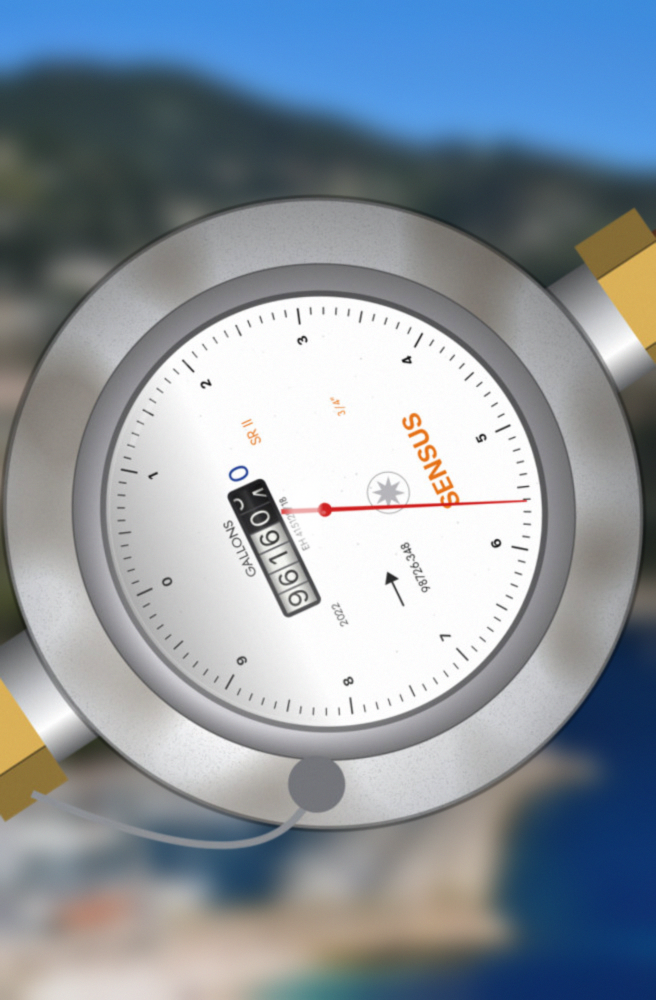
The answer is 9616035.6; gal
